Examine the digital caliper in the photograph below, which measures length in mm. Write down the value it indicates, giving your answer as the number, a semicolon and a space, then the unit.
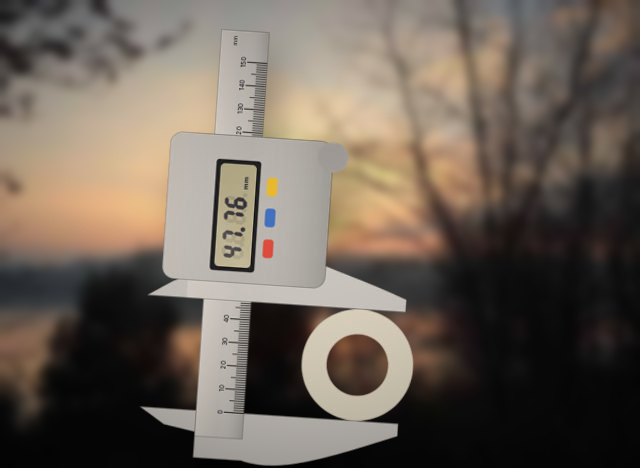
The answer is 47.76; mm
